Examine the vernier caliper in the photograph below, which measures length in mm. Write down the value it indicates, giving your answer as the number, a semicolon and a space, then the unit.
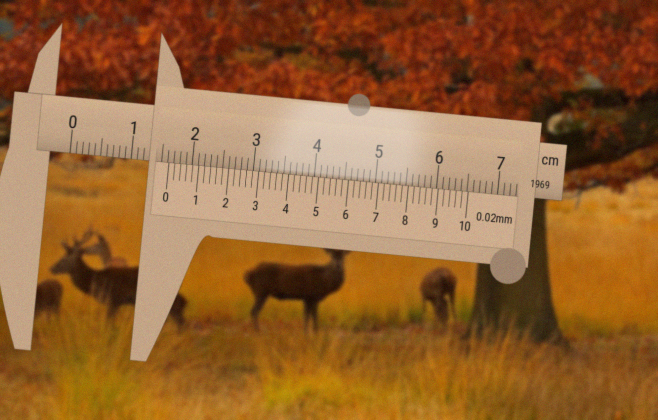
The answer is 16.2; mm
